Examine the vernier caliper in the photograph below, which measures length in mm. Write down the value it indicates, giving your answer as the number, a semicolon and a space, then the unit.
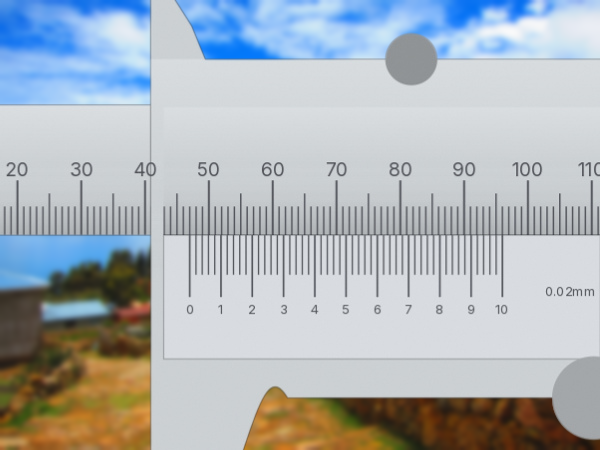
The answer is 47.0; mm
